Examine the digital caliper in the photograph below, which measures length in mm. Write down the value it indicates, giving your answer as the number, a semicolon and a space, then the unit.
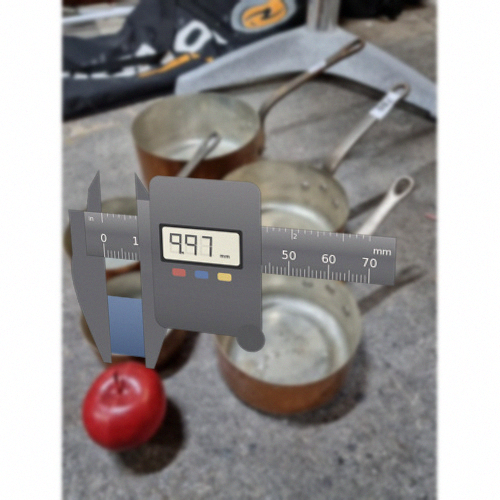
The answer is 9.97; mm
